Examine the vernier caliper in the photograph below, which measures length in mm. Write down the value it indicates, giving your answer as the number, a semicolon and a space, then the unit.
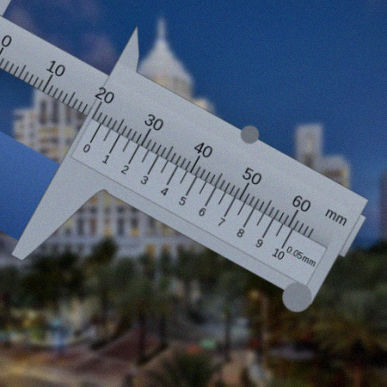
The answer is 21.8; mm
